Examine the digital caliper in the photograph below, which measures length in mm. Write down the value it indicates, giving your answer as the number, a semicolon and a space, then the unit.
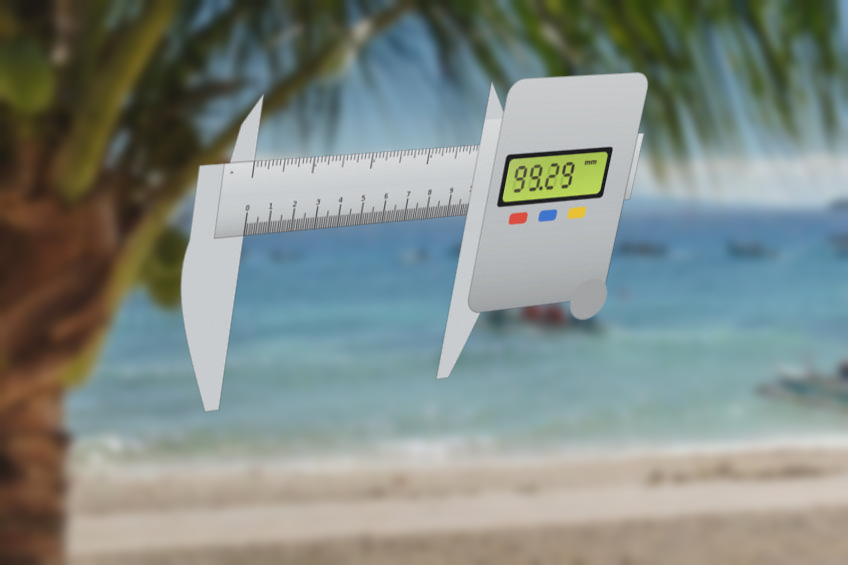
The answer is 99.29; mm
